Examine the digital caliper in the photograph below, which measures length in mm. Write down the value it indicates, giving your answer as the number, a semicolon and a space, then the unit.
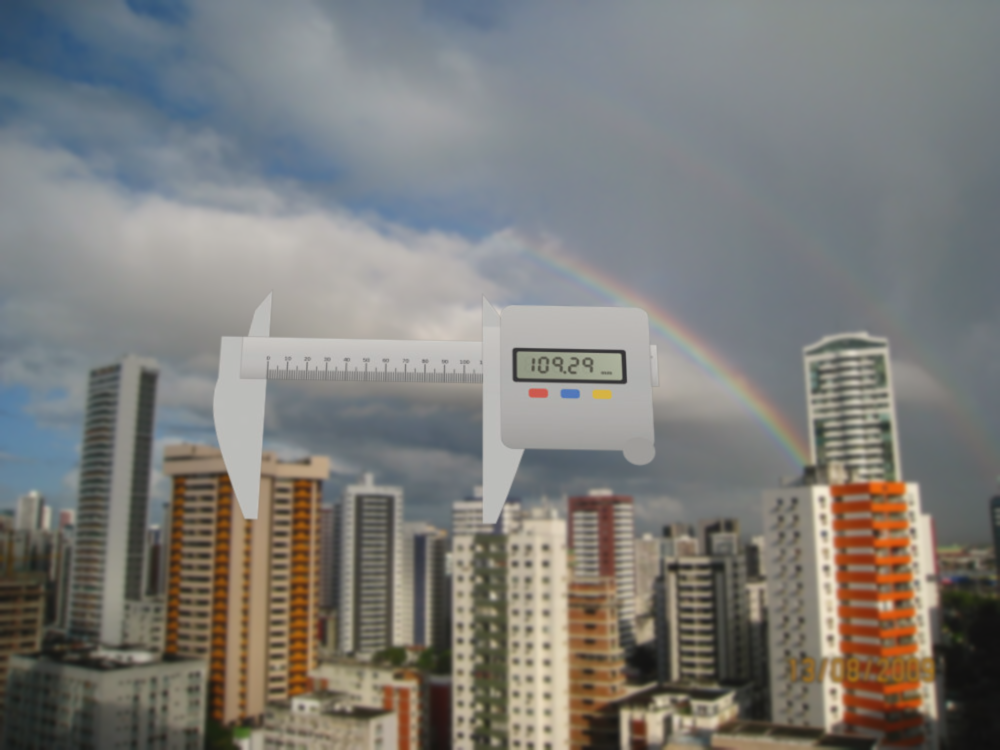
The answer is 109.29; mm
